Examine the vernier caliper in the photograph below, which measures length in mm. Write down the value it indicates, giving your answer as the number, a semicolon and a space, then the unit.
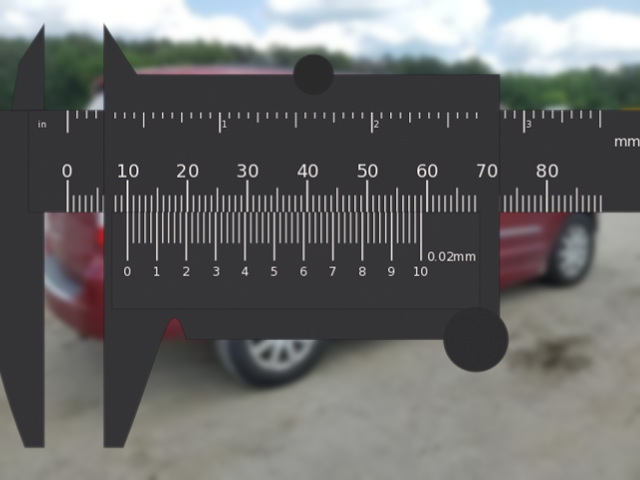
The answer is 10.0; mm
